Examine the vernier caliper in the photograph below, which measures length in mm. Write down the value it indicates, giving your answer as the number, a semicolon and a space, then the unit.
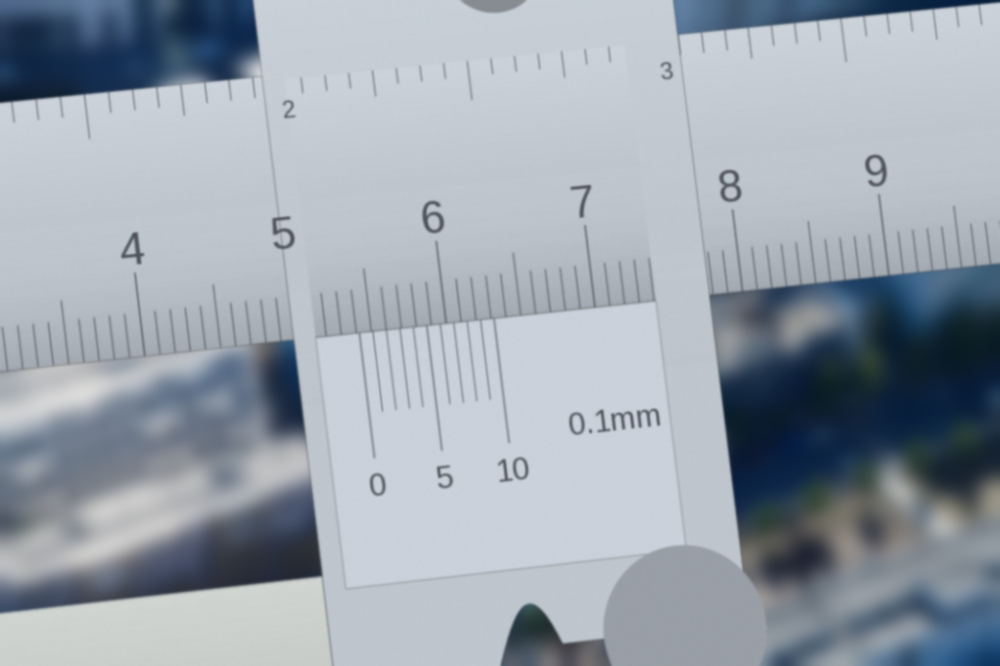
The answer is 54.2; mm
